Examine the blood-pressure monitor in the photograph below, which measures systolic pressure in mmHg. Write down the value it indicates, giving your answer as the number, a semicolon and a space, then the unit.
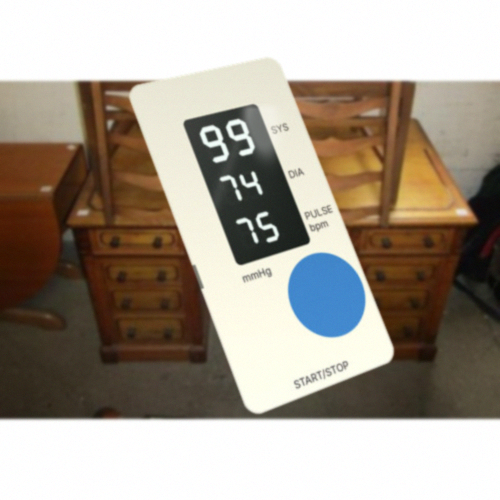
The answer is 99; mmHg
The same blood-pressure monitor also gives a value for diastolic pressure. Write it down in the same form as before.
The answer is 74; mmHg
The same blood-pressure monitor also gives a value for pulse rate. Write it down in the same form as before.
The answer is 75; bpm
